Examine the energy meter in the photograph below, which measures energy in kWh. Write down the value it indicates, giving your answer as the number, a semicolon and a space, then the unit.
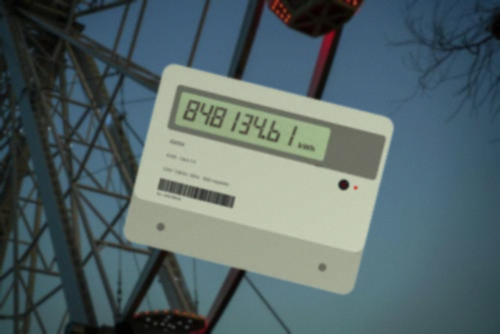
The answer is 848134.61; kWh
